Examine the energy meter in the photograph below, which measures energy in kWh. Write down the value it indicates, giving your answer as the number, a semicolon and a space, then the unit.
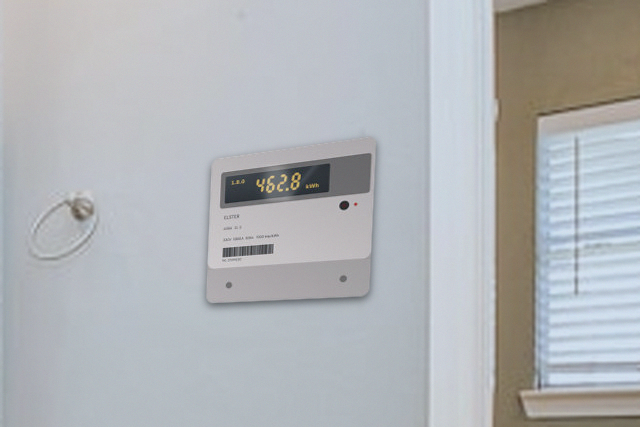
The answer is 462.8; kWh
